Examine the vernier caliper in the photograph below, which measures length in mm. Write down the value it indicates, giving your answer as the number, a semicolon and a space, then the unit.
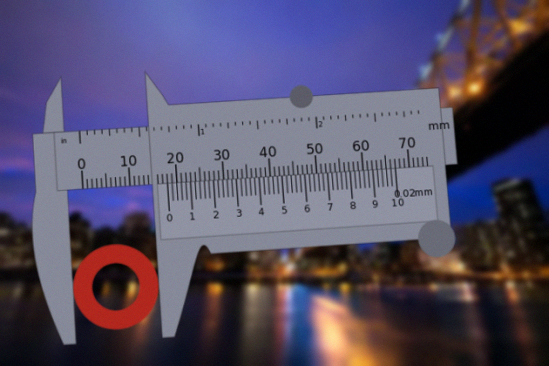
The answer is 18.0; mm
